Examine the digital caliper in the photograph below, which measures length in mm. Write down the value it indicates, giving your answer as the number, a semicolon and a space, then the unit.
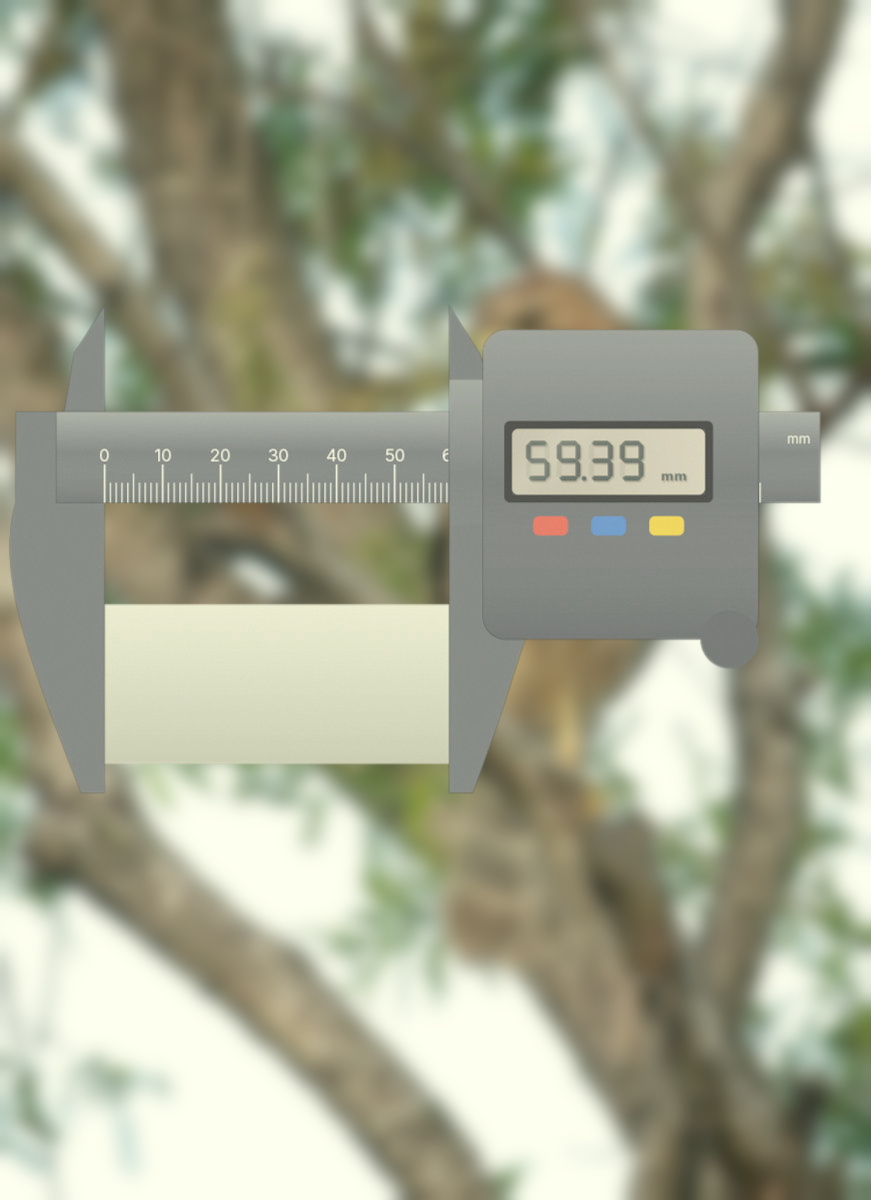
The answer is 59.39; mm
